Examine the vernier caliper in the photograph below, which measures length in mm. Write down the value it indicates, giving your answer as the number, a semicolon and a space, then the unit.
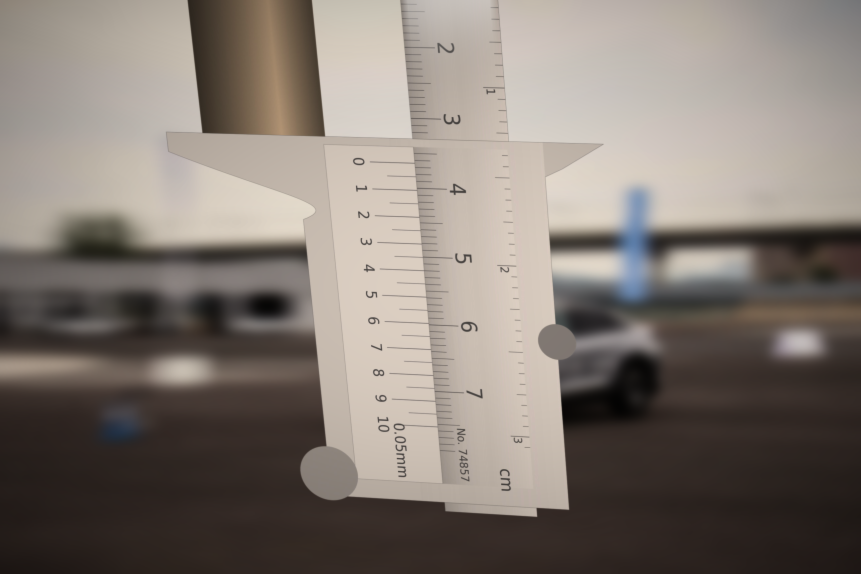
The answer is 36.4; mm
